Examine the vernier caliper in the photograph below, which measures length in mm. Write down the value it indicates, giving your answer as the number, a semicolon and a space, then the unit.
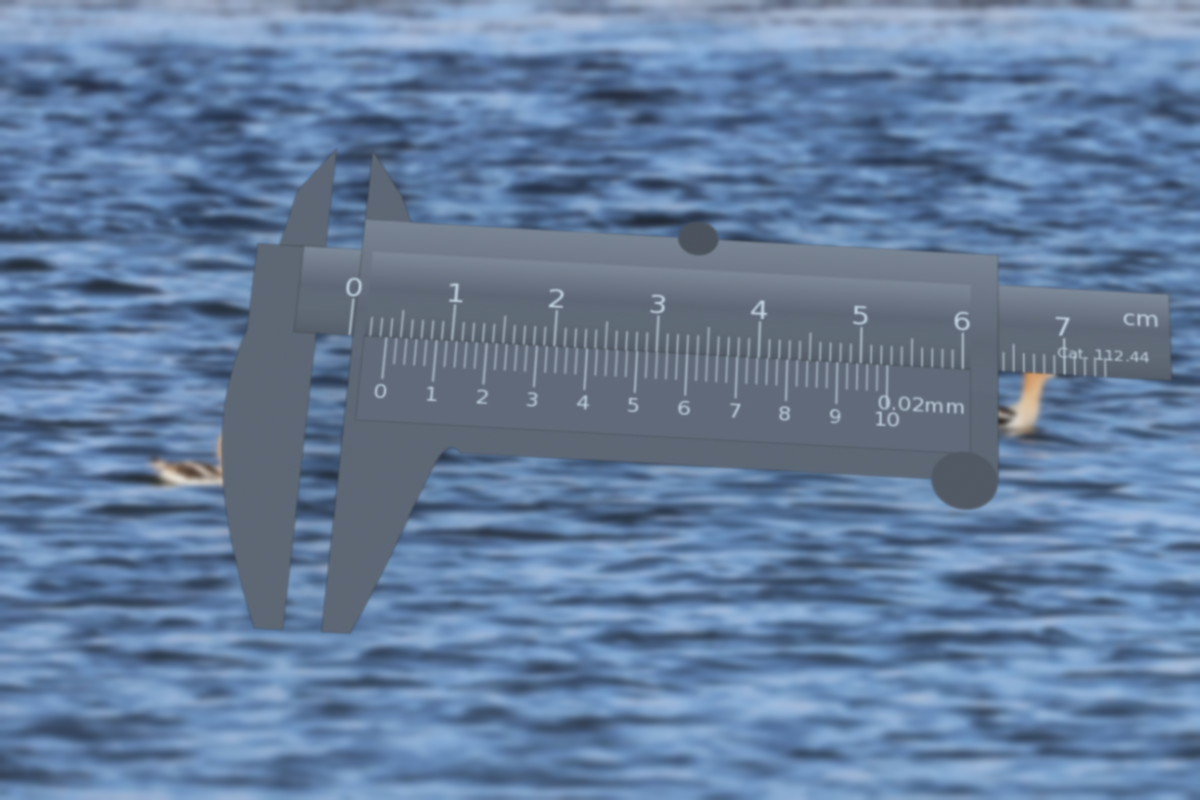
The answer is 3.6; mm
